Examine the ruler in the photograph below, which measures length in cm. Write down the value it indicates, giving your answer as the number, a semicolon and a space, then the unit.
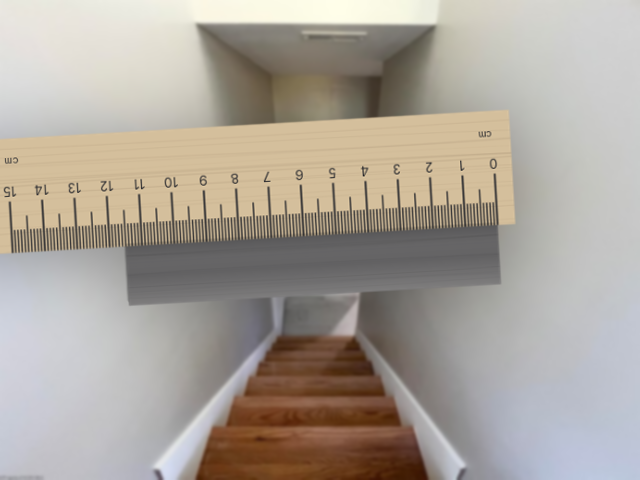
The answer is 11.5; cm
